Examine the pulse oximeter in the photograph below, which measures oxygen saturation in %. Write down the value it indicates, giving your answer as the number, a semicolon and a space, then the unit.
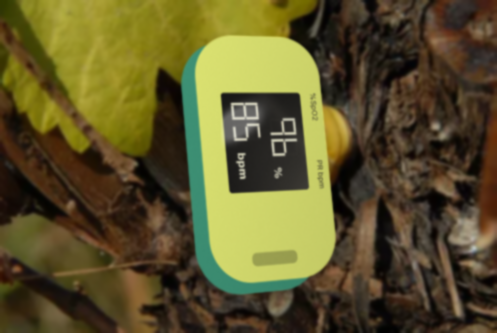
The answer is 96; %
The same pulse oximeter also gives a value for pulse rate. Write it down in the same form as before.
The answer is 85; bpm
